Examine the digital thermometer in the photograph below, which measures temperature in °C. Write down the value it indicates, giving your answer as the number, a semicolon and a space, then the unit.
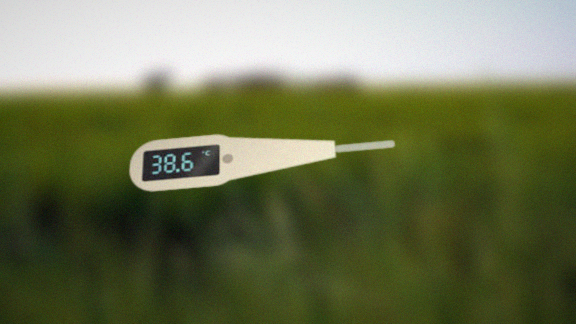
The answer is 38.6; °C
